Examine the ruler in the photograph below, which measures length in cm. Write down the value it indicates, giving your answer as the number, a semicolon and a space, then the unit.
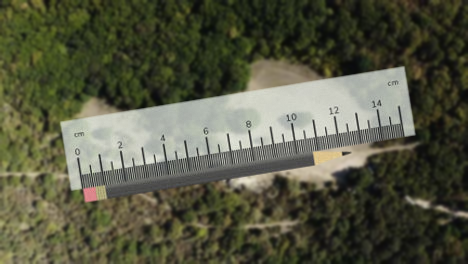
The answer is 12.5; cm
